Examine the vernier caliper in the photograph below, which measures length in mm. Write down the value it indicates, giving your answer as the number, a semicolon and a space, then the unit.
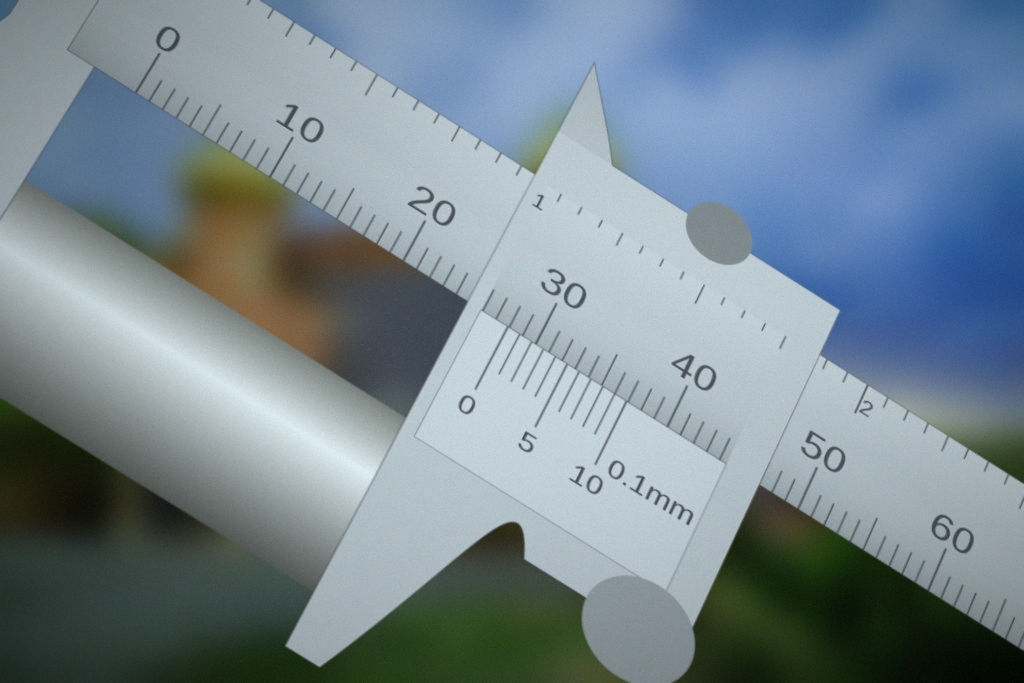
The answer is 27.9; mm
